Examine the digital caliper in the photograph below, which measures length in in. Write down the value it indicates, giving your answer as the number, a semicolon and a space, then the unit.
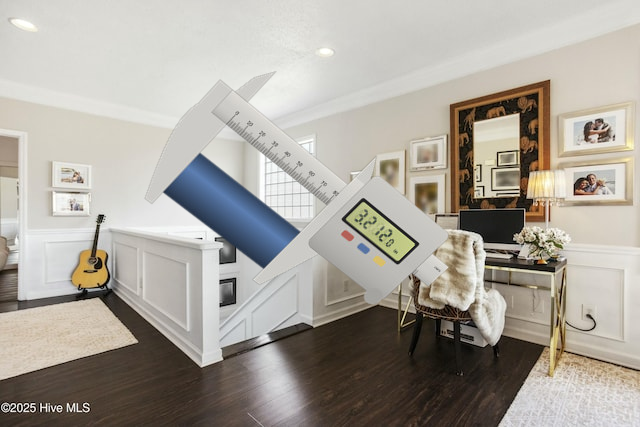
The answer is 3.2120; in
